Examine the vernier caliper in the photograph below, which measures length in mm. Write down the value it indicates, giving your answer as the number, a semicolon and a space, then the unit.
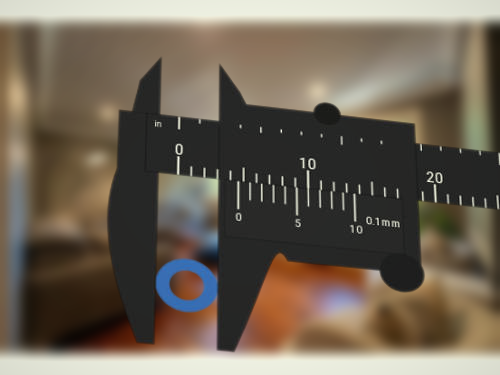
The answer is 4.6; mm
